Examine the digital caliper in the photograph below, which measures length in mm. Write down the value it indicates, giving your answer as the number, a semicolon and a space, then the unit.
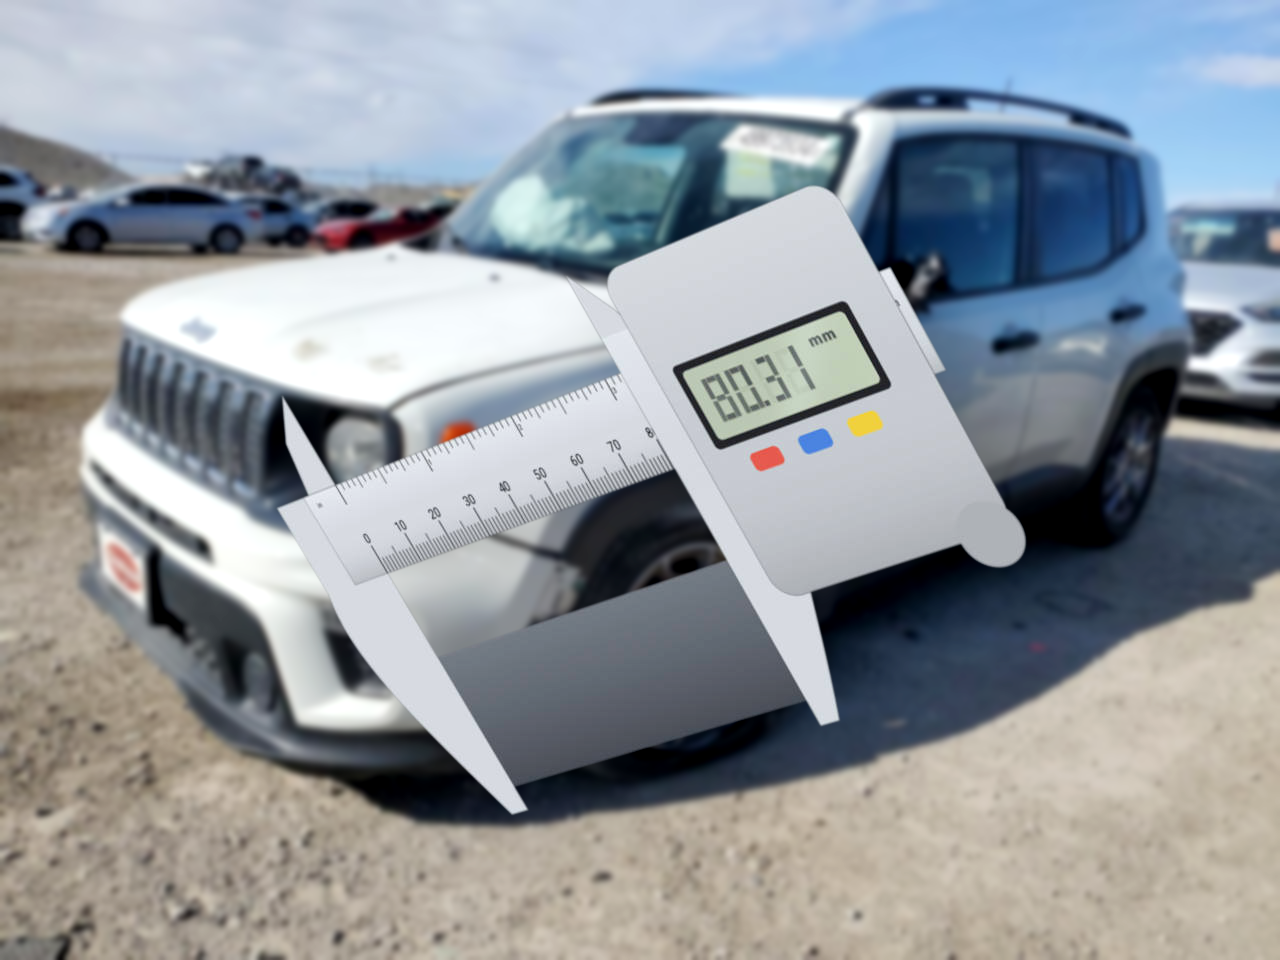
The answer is 80.31; mm
